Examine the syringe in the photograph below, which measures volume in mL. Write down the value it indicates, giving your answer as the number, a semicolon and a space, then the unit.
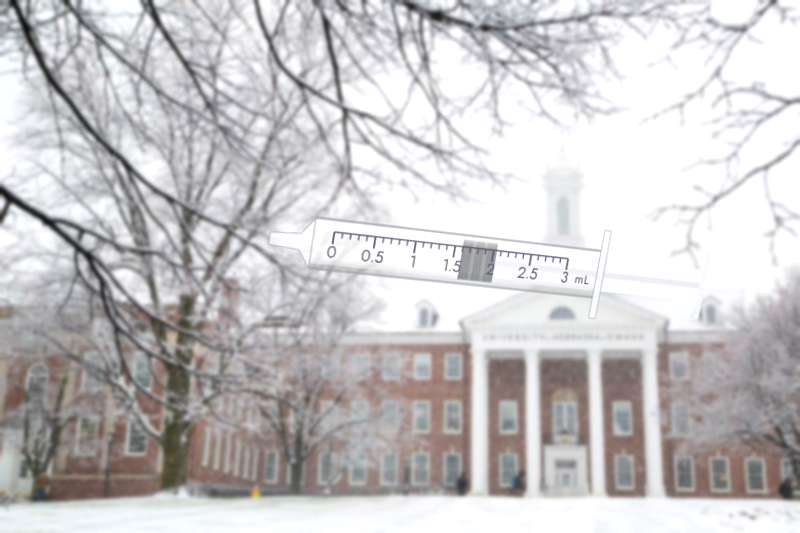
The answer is 1.6; mL
